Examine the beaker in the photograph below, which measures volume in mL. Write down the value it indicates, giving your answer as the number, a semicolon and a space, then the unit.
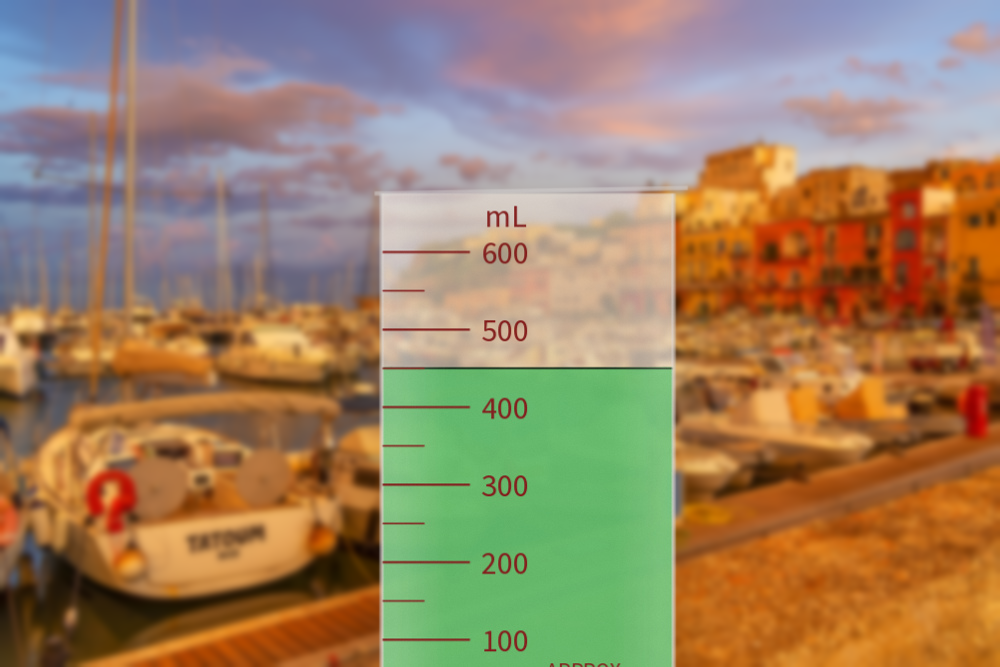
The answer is 450; mL
